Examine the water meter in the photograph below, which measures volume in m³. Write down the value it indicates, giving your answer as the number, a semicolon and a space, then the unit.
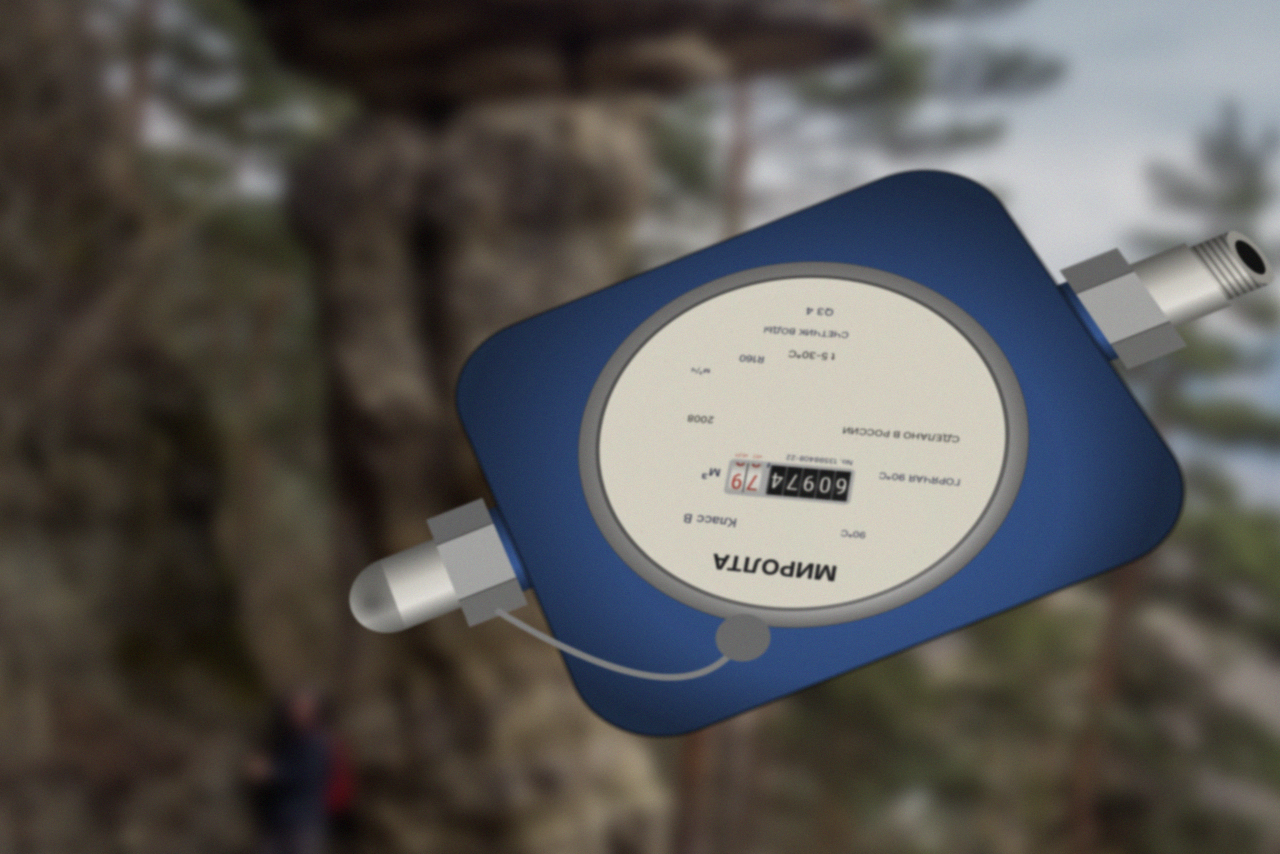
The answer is 60974.79; m³
